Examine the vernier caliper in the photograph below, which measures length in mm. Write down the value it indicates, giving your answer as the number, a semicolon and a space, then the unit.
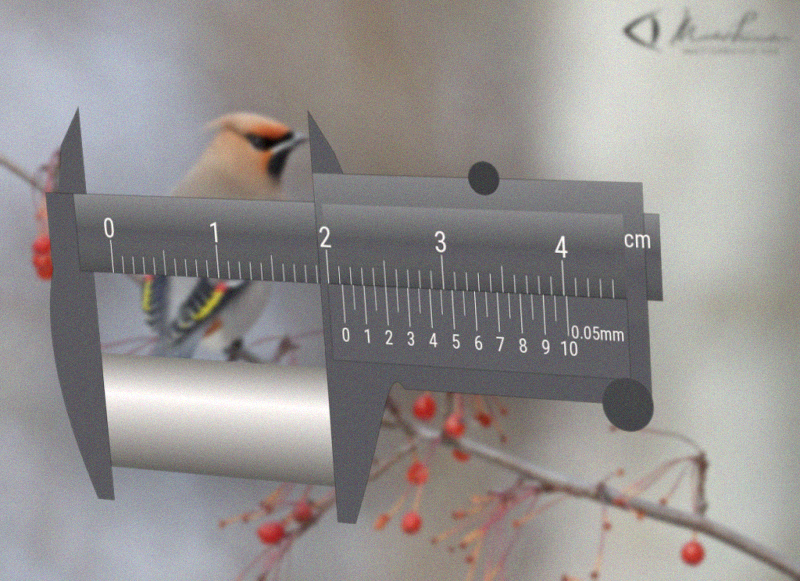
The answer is 21.2; mm
